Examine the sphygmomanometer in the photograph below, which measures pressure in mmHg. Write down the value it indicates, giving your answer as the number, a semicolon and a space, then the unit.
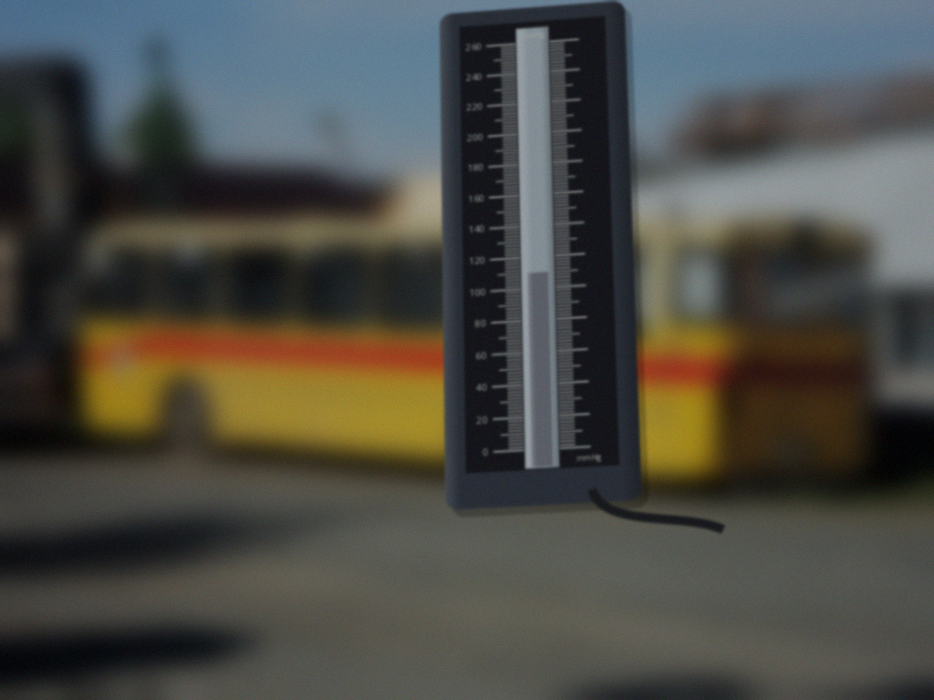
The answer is 110; mmHg
